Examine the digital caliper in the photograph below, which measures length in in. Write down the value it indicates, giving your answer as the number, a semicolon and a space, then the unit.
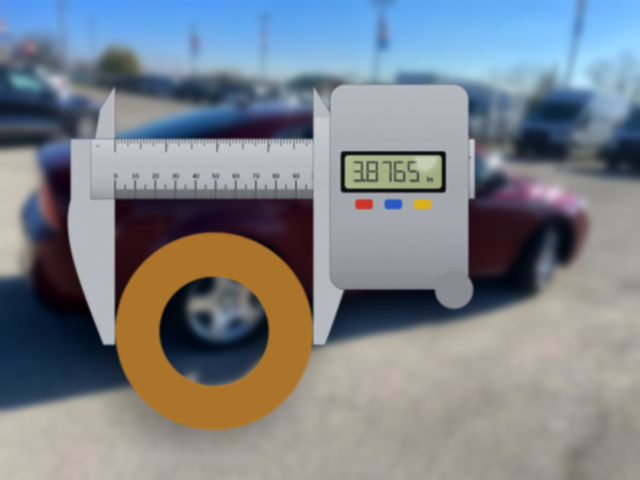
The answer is 3.8765; in
